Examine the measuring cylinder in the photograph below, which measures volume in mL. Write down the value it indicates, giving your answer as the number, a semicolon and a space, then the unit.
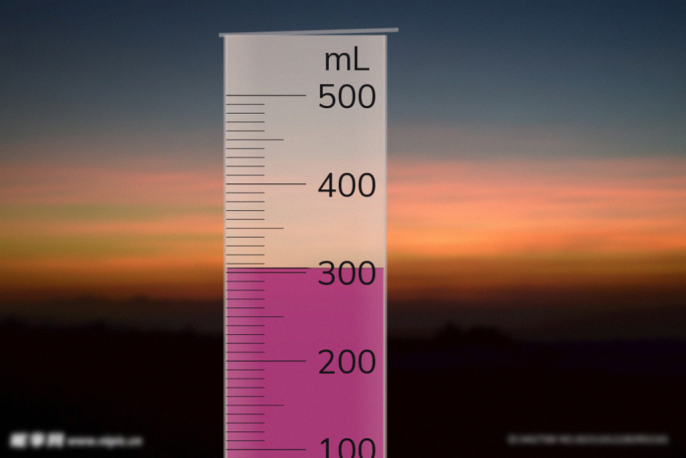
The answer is 305; mL
